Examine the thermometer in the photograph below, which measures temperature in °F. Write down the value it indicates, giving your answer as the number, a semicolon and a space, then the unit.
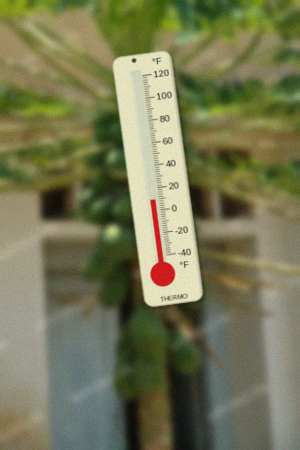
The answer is 10; °F
